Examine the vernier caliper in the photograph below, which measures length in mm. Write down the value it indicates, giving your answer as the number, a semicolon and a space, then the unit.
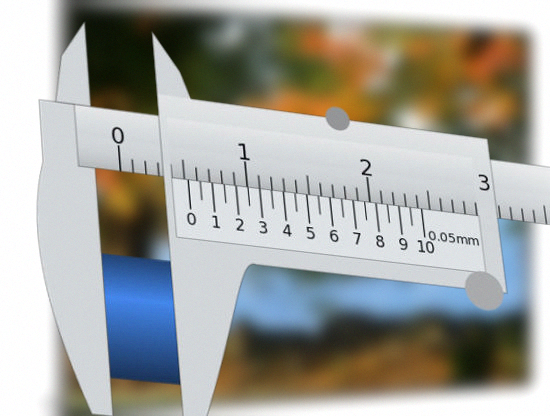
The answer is 5.3; mm
